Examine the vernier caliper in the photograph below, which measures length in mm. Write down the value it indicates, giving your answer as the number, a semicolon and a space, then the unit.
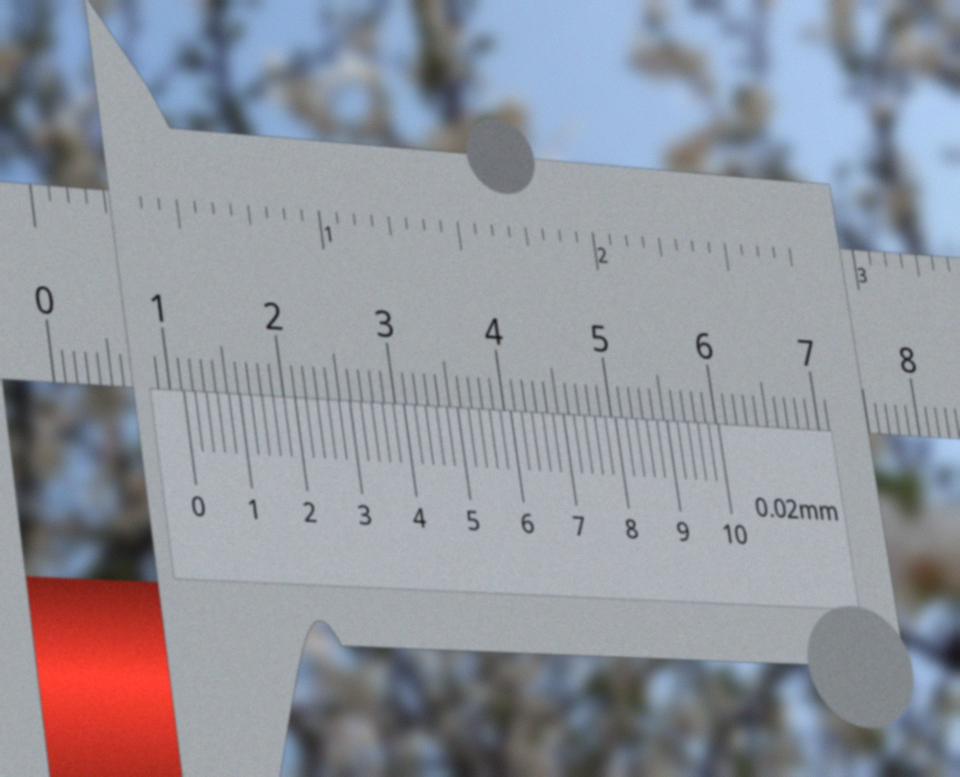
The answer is 11.2; mm
